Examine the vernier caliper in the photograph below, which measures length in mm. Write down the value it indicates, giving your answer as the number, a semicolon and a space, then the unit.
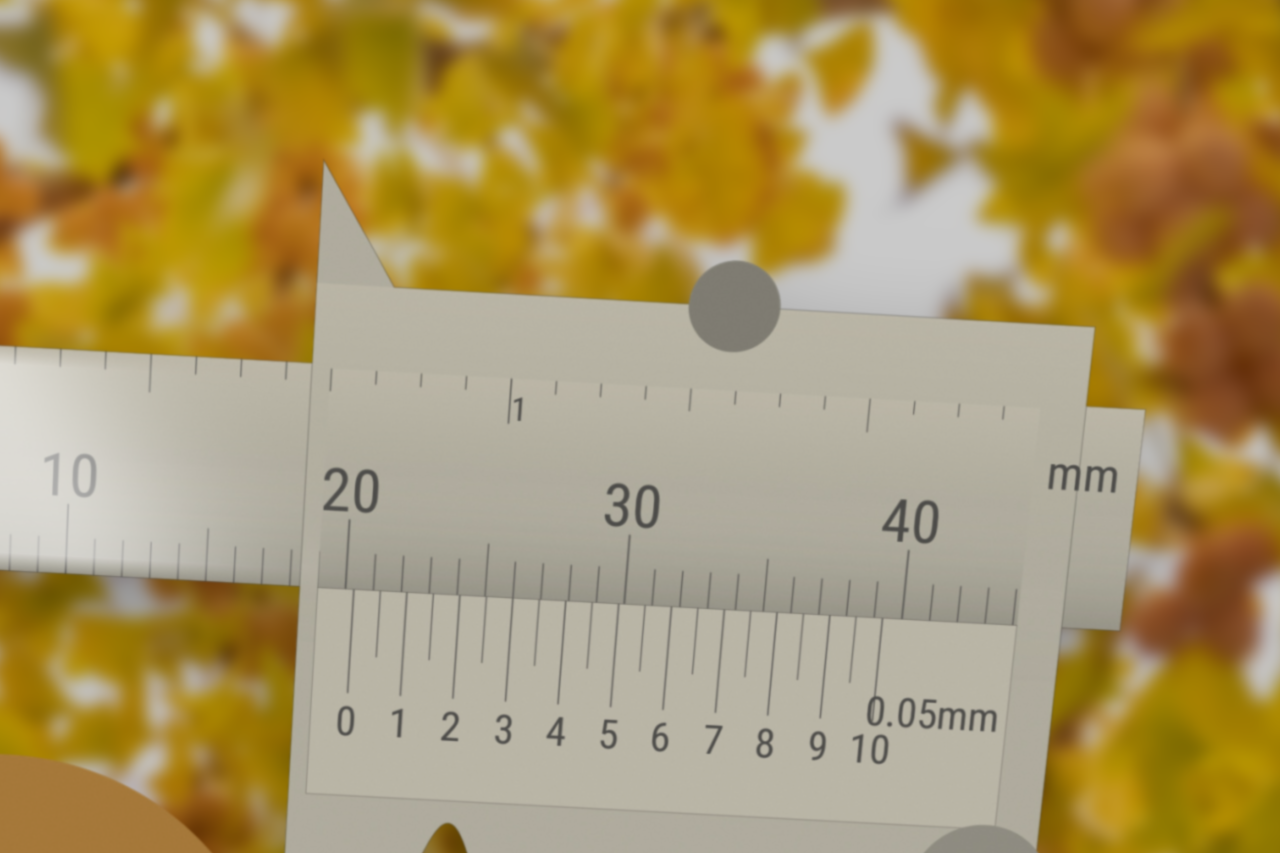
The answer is 20.3; mm
